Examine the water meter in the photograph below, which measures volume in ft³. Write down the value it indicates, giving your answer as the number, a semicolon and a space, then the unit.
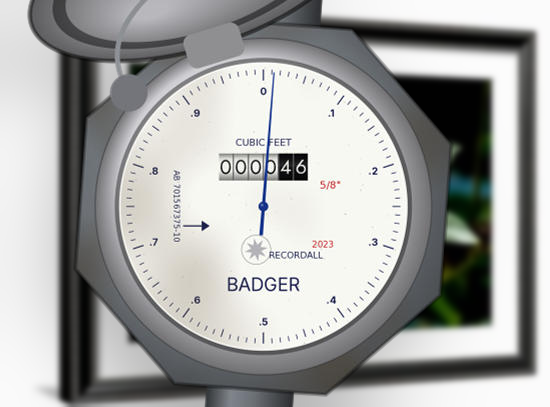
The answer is 46.01; ft³
